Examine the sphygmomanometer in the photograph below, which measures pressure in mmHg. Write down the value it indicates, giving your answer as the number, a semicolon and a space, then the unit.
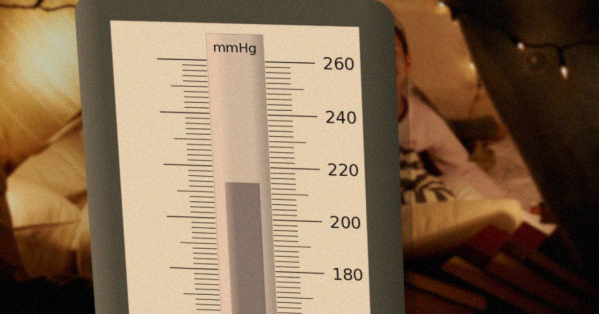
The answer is 214; mmHg
